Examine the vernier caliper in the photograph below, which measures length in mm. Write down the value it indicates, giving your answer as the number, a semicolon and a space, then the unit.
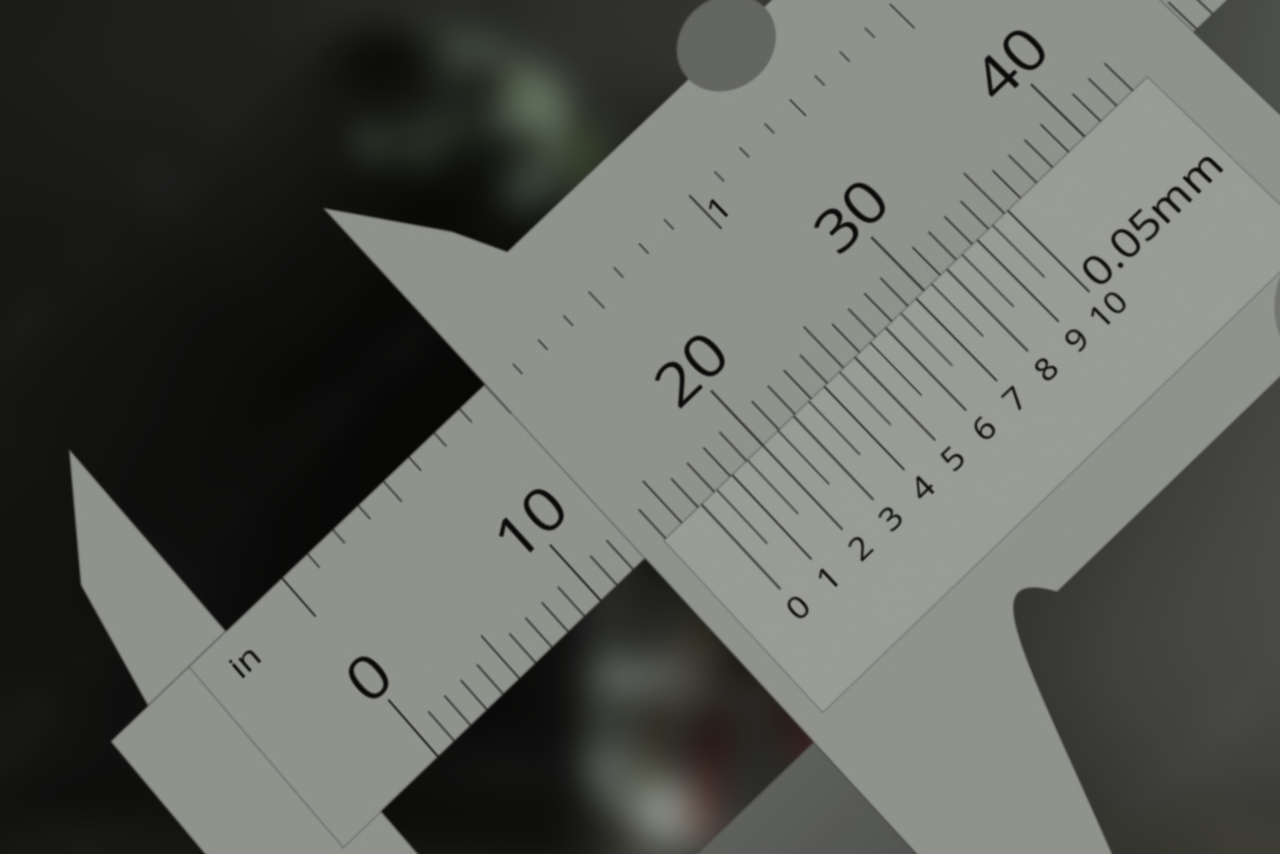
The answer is 16.2; mm
